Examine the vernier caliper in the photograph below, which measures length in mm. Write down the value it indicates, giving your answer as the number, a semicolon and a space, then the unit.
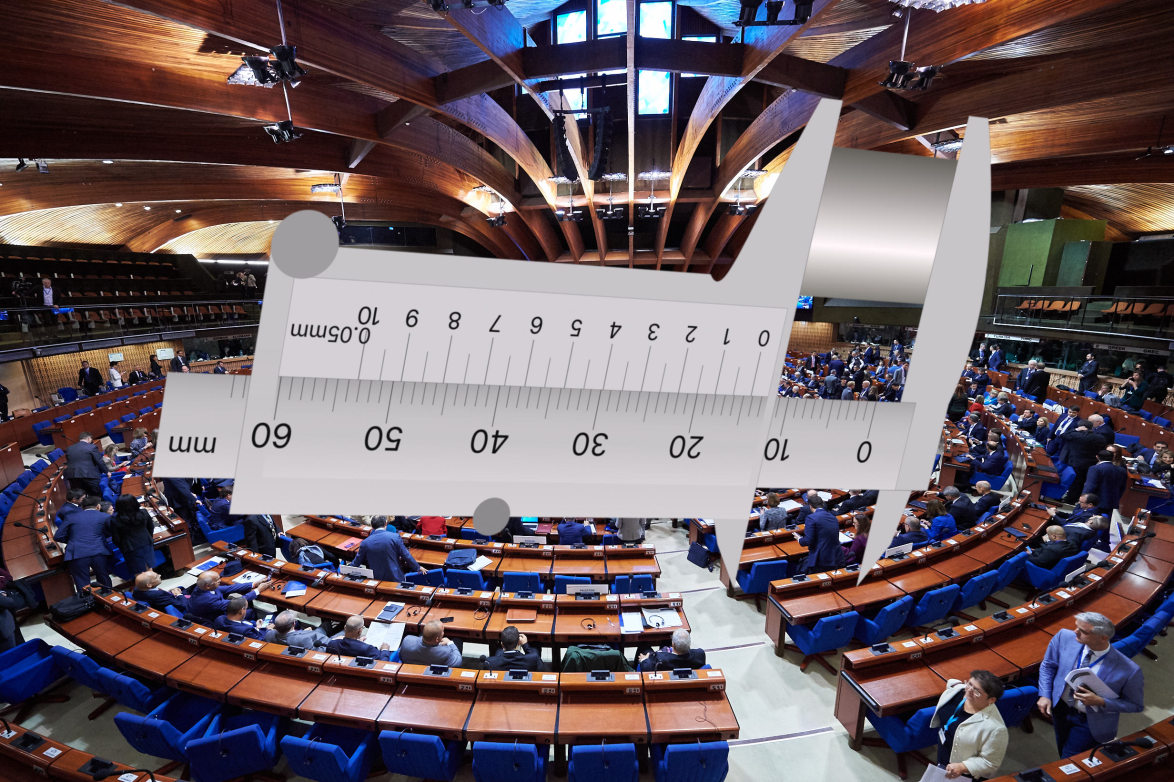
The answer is 14.2; mm
